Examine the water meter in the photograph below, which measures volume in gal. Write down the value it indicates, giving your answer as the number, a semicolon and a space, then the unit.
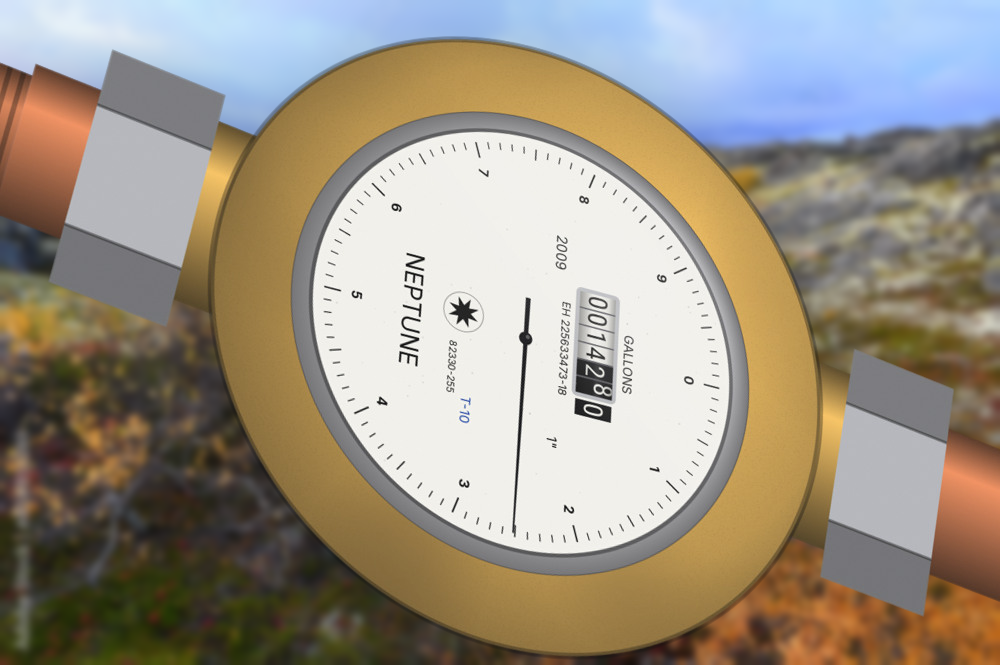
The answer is 14282.5; gal
